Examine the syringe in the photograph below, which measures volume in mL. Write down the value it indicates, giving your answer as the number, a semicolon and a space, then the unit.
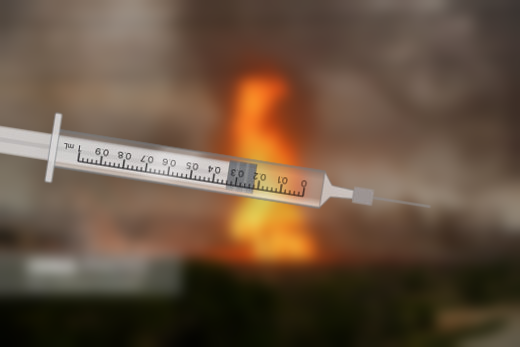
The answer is 0.22; mL
